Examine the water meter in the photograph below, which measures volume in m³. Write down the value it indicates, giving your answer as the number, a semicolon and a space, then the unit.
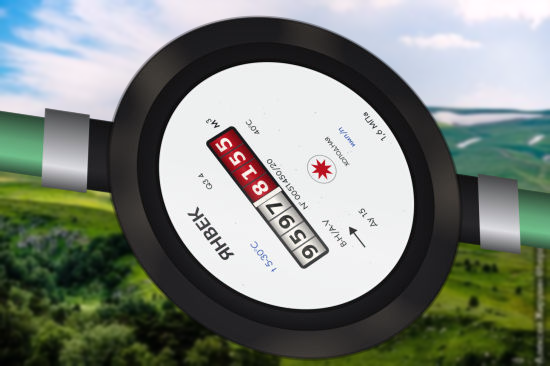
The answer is 9597.8155; m³
